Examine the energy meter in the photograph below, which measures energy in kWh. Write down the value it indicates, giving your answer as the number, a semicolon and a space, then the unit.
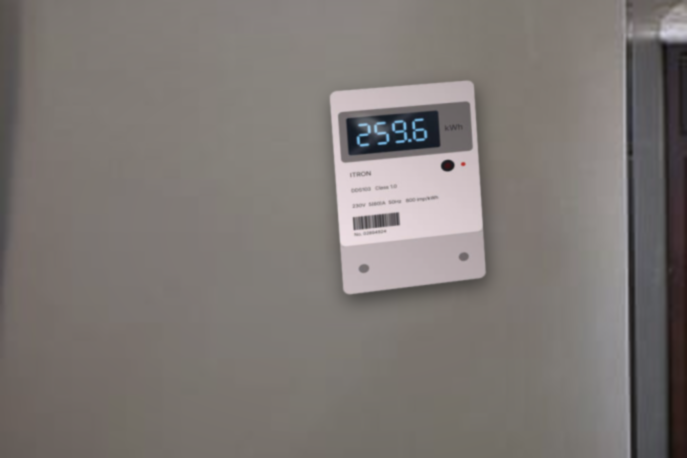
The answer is 259.6; kWh
